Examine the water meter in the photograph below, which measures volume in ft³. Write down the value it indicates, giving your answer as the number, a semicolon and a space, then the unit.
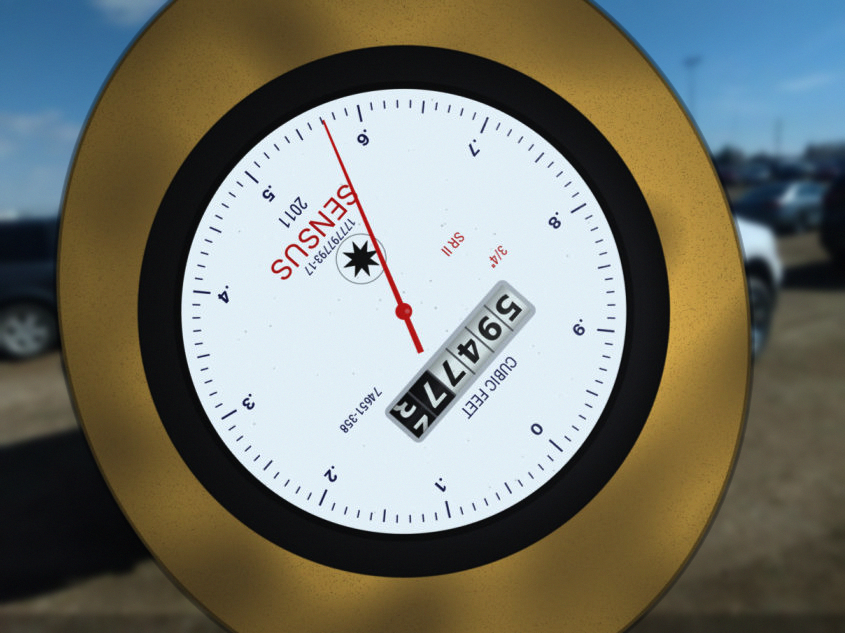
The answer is 594772.57; ft³
